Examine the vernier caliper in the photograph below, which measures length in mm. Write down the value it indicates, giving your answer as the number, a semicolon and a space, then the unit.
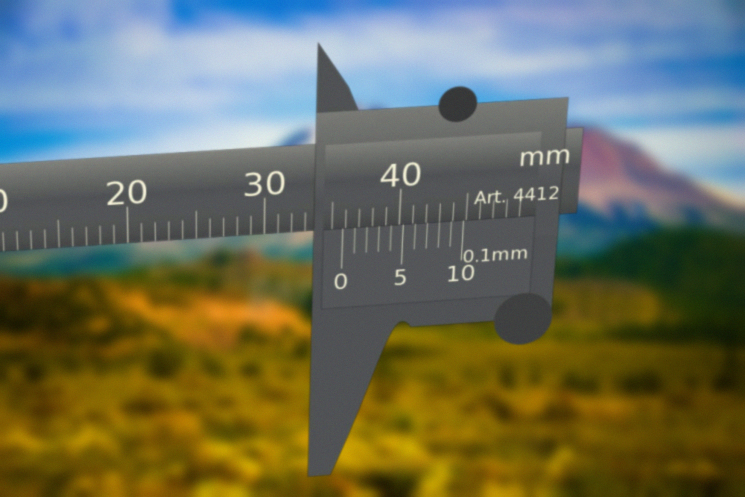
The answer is 35.8; mm
